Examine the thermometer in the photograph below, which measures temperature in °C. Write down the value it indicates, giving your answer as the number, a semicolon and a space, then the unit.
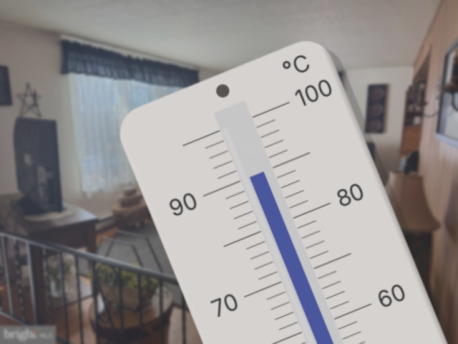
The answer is 90; °C
